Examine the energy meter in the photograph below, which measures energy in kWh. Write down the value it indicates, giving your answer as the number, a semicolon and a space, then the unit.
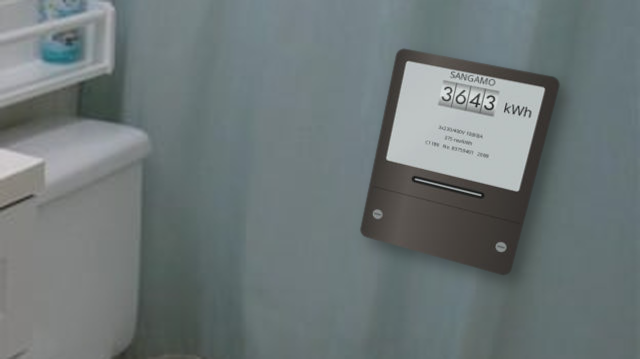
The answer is 3643; kWh
